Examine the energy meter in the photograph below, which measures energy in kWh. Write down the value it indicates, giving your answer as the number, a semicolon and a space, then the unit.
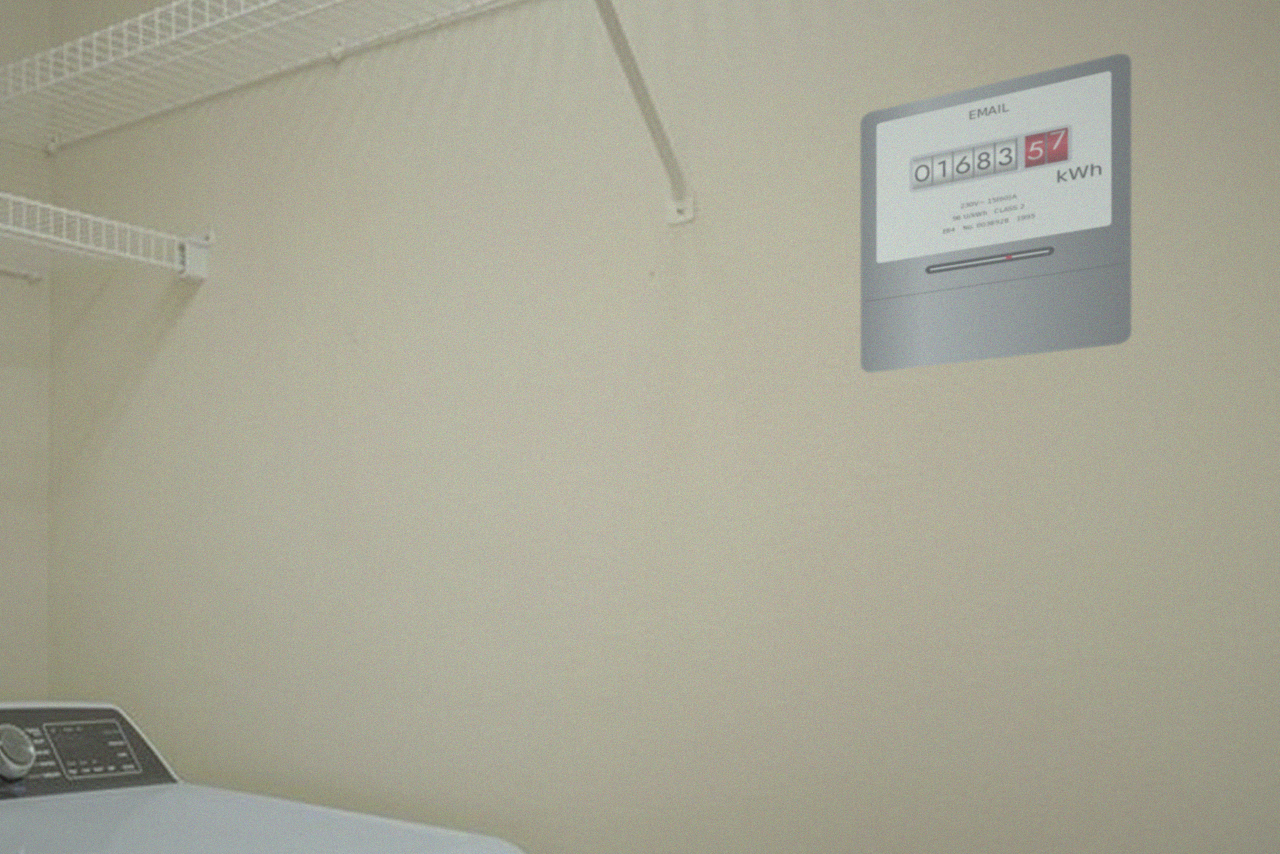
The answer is 1683.57; kWh
